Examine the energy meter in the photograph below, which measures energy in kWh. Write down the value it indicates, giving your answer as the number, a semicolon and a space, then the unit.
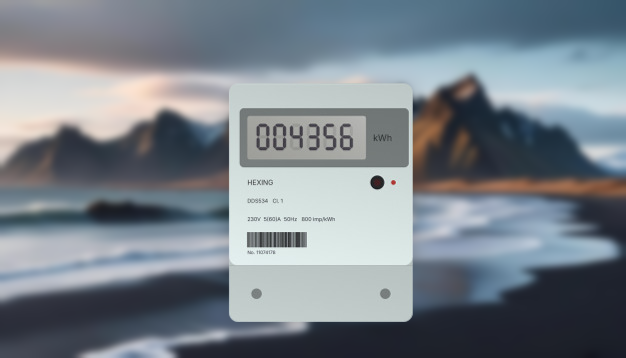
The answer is 4356; kWh
